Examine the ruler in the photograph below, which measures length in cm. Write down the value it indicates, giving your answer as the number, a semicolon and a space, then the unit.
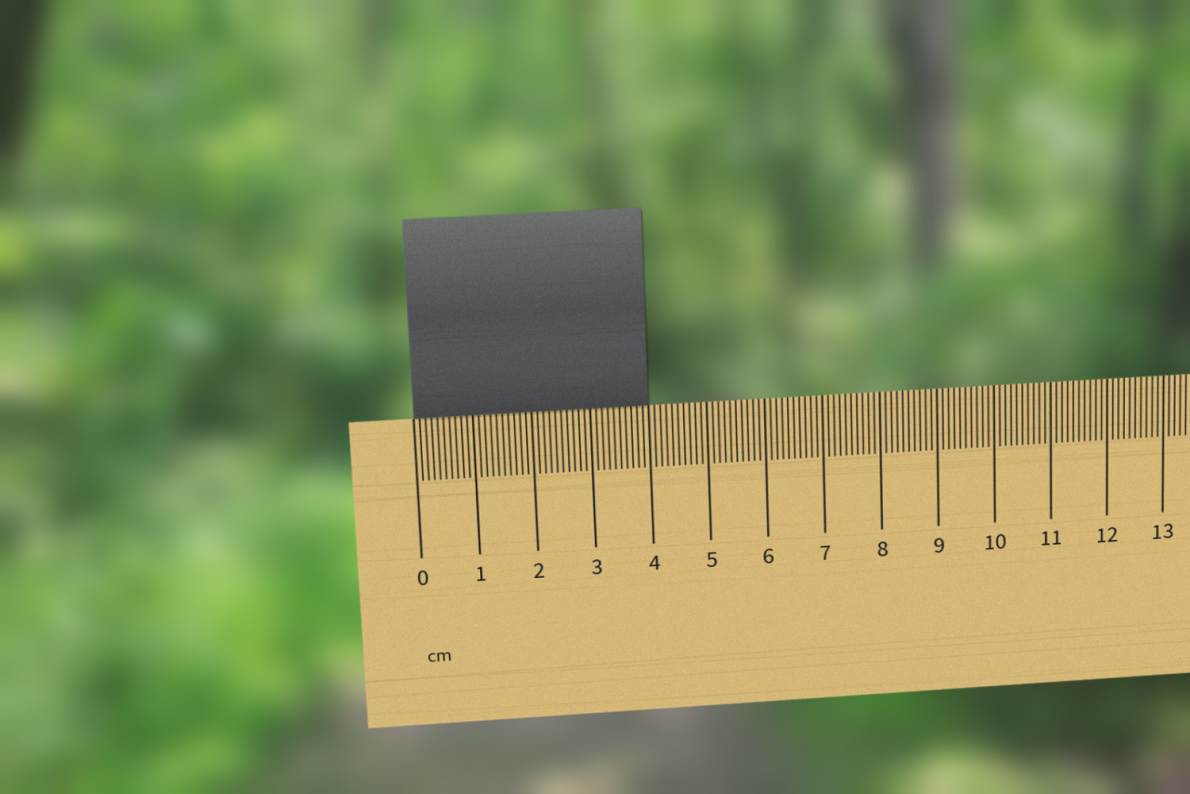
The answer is 4; cm
